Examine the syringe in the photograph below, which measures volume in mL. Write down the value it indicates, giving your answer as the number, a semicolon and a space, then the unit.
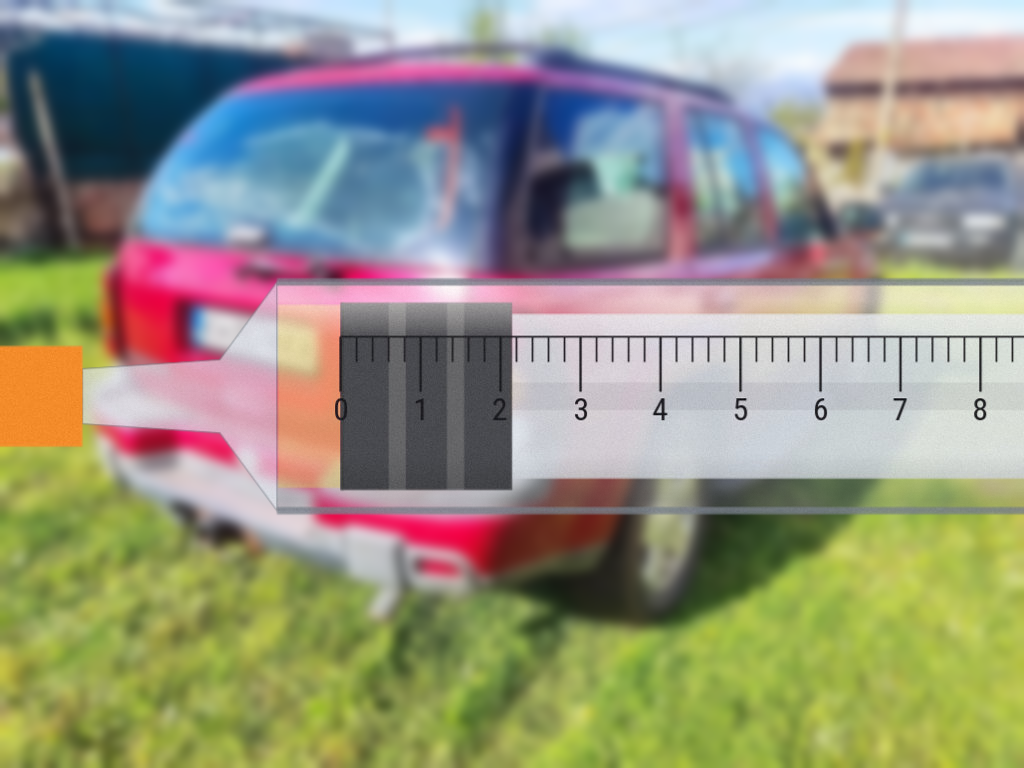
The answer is 0; mL
